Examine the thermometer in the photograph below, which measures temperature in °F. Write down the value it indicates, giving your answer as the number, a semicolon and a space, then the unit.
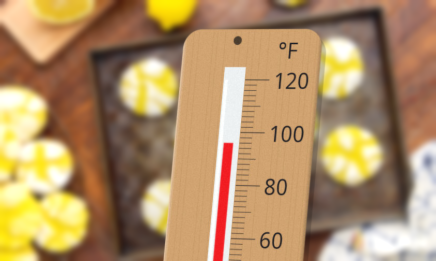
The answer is 96; °F
